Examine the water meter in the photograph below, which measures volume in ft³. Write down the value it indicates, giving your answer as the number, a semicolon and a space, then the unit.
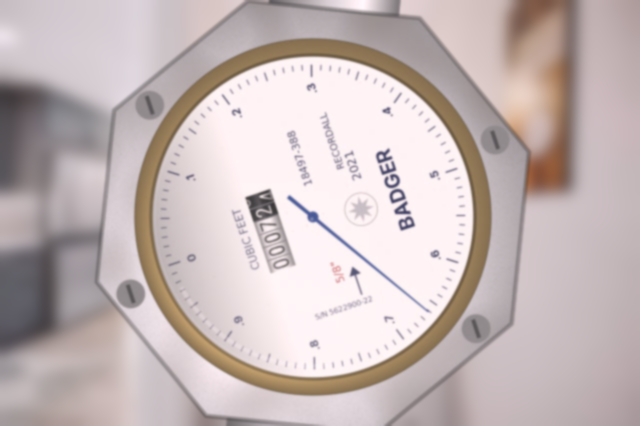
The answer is 723.66; ft³
